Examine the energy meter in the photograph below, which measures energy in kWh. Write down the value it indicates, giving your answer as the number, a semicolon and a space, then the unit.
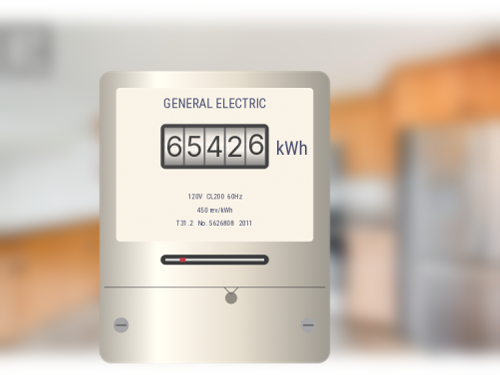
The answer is 65426; kWh
